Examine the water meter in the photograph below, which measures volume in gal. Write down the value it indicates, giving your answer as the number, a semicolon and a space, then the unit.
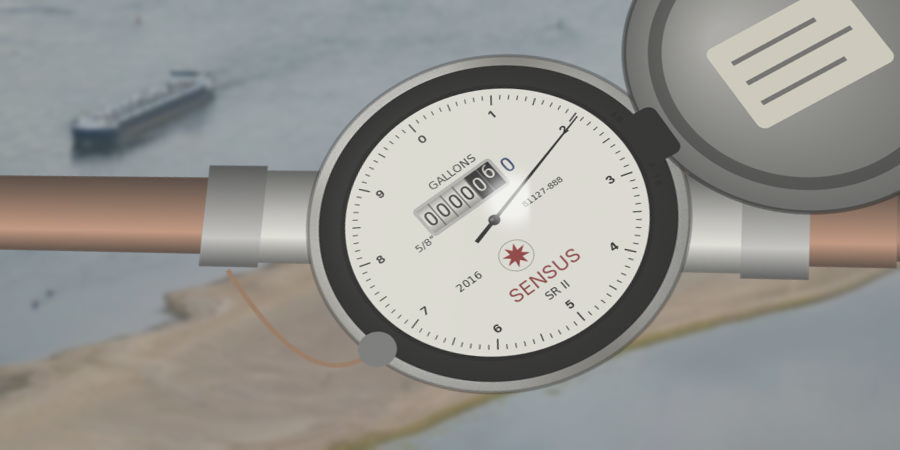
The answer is 62.0; gal
